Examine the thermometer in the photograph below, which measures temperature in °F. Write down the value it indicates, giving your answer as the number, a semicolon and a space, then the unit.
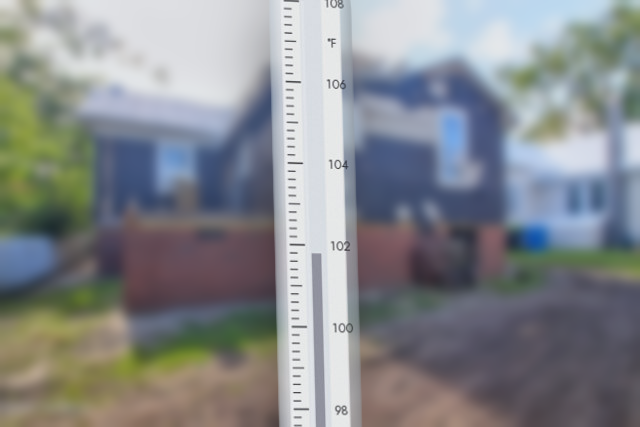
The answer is 101.8; °F
